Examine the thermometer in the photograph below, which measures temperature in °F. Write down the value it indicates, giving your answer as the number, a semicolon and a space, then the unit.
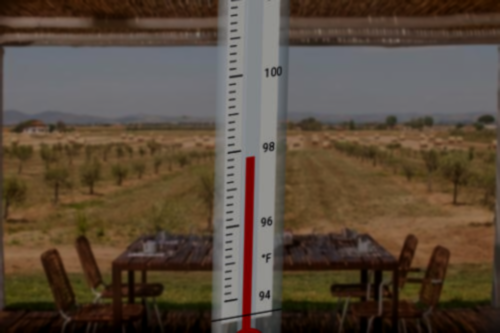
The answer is 97.8; °F
